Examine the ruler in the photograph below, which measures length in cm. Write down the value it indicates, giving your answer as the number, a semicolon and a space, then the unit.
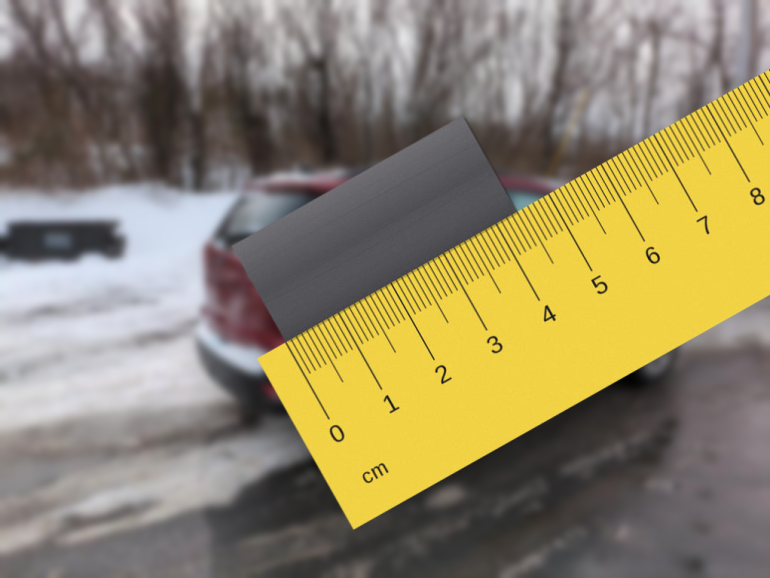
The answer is 4.4; cm
